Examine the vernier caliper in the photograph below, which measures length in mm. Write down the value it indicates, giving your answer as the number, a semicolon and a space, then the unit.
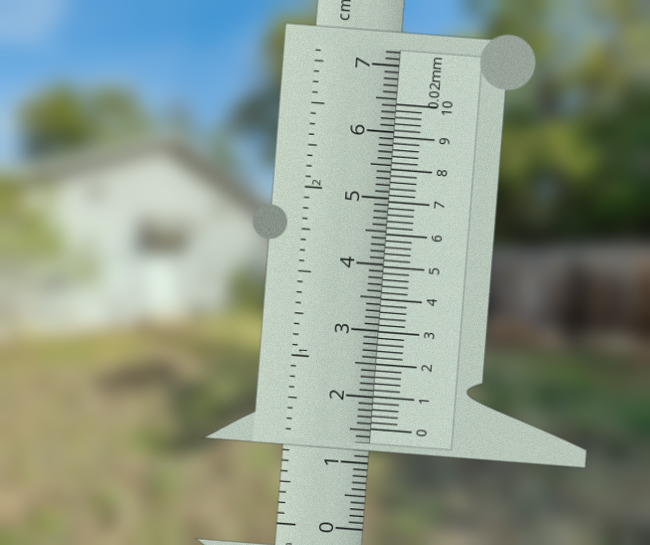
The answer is 15.2; mm
